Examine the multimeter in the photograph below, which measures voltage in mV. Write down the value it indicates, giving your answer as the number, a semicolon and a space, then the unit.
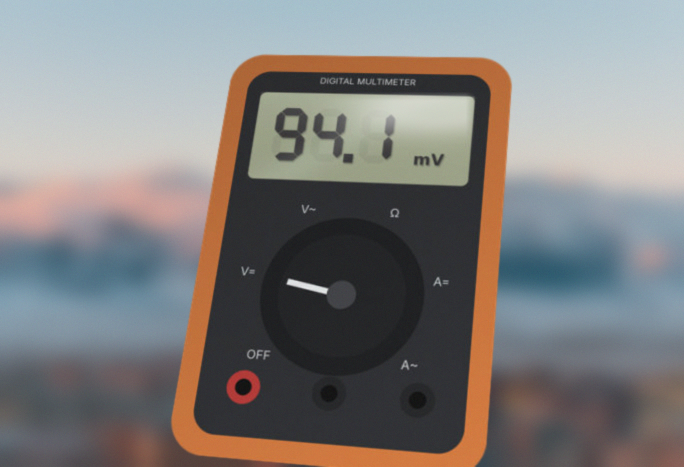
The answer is 94.1; mV
